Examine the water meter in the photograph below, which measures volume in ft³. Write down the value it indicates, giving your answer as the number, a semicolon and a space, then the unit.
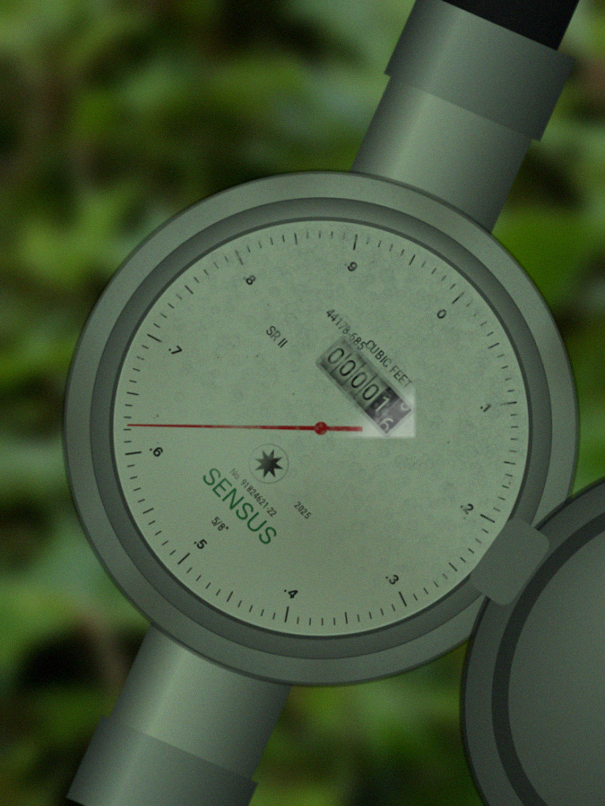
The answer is 15.62; ft³
